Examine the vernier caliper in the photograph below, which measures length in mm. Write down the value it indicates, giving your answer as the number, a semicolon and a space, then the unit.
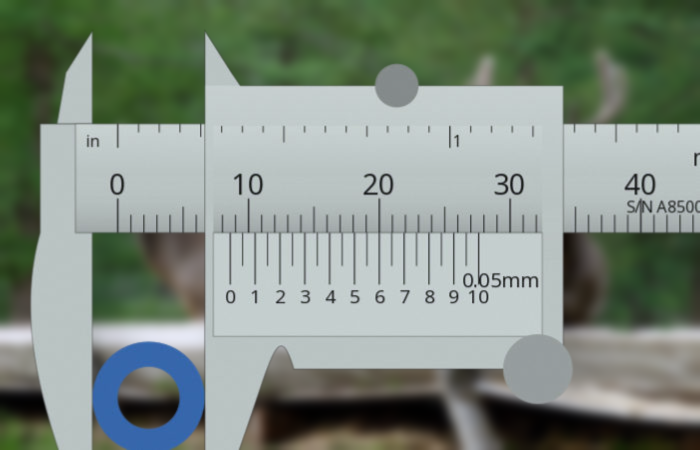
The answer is 8.6; mm
